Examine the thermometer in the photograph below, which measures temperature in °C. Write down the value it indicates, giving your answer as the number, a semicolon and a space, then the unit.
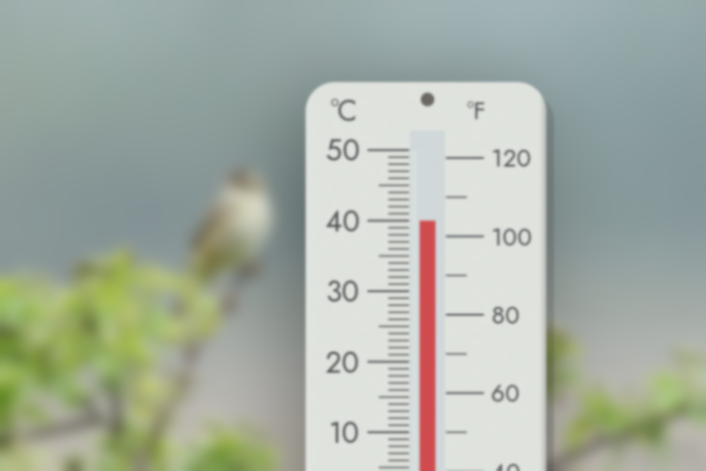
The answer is 40; °C
